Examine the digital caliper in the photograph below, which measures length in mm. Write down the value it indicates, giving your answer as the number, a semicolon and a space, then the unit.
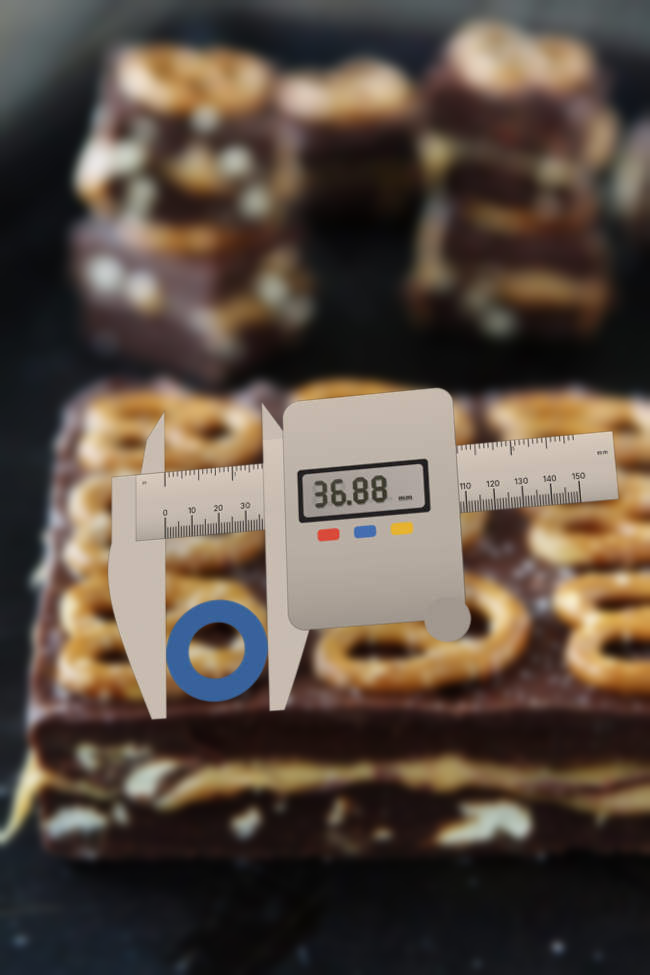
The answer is 36.88; mm
